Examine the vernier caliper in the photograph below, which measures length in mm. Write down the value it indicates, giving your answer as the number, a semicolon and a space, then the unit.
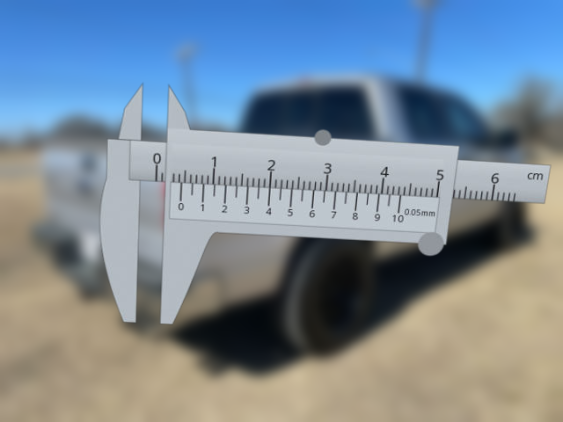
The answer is 4.4; mm
